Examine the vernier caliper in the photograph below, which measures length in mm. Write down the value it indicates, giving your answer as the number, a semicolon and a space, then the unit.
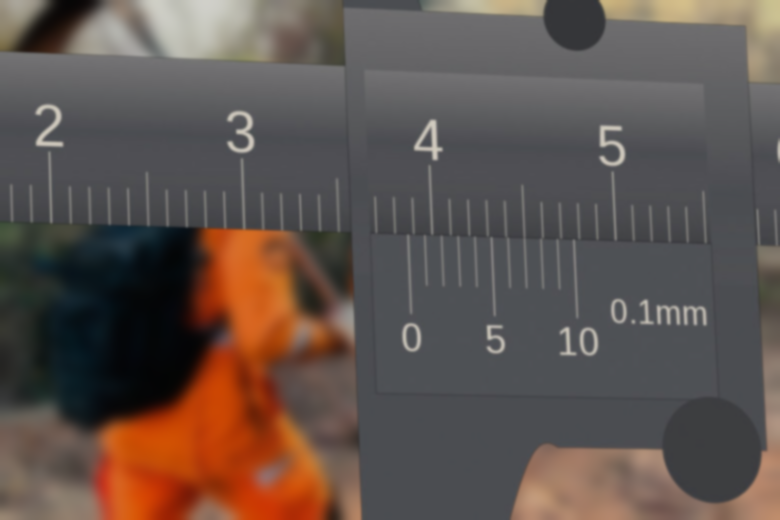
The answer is 38.7; mm
